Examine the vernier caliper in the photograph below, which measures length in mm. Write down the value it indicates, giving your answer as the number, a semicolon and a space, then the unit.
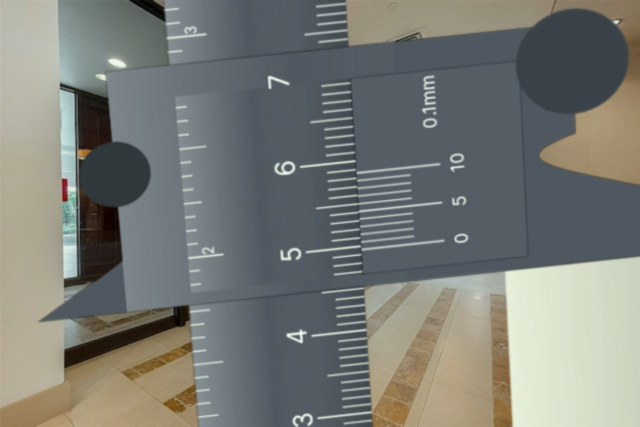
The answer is 49.6; mm
